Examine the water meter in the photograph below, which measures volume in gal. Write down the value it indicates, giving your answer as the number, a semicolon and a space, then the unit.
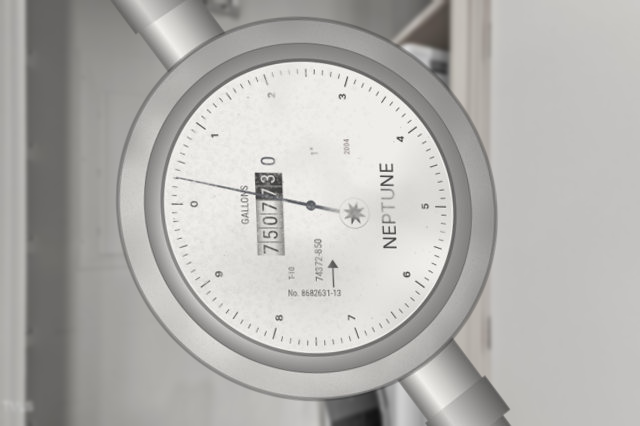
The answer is 7507730.3; gal
